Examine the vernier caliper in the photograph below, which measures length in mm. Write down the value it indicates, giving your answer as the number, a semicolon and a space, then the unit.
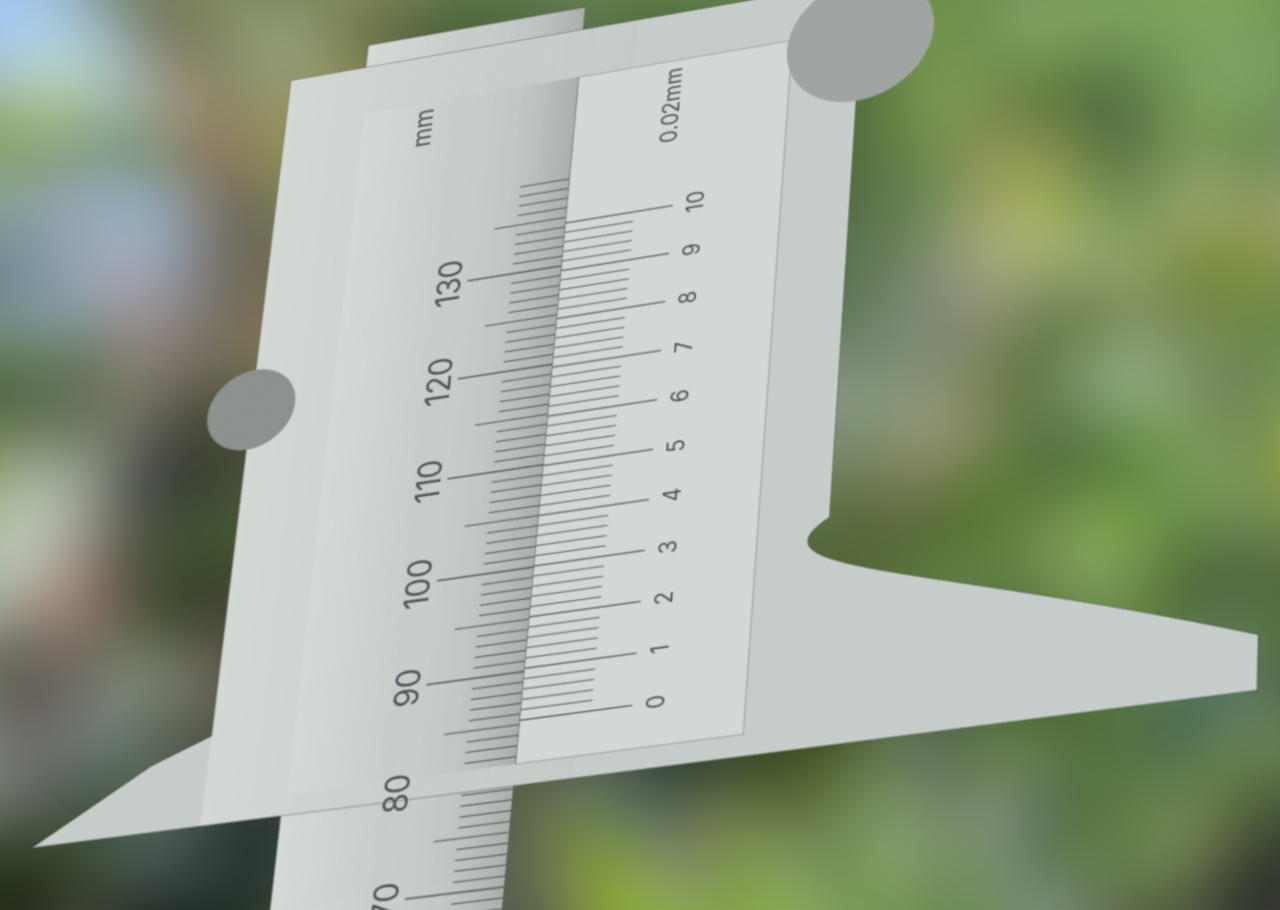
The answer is 85.4; mm
